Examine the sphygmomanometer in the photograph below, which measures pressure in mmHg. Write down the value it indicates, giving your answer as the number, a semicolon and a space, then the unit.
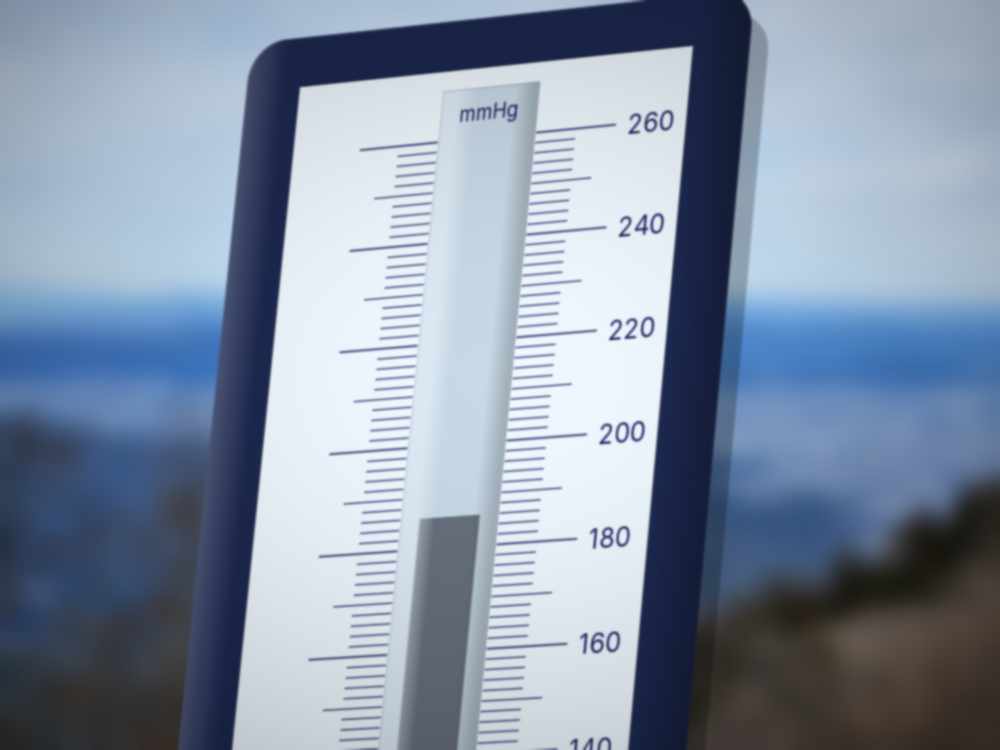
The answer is 186; mmHg
